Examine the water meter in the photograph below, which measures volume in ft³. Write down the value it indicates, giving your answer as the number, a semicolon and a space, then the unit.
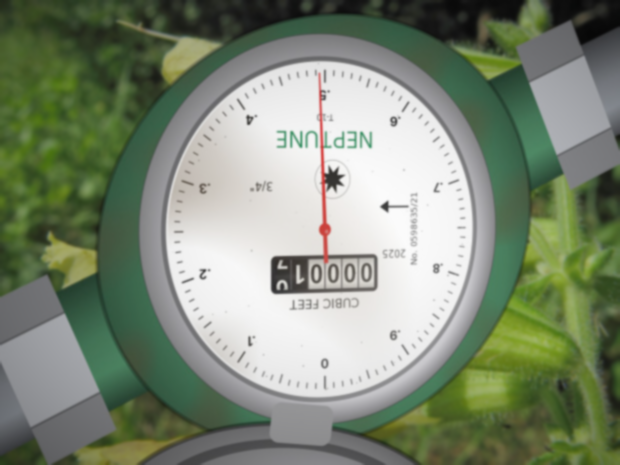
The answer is 16.49; ft³
